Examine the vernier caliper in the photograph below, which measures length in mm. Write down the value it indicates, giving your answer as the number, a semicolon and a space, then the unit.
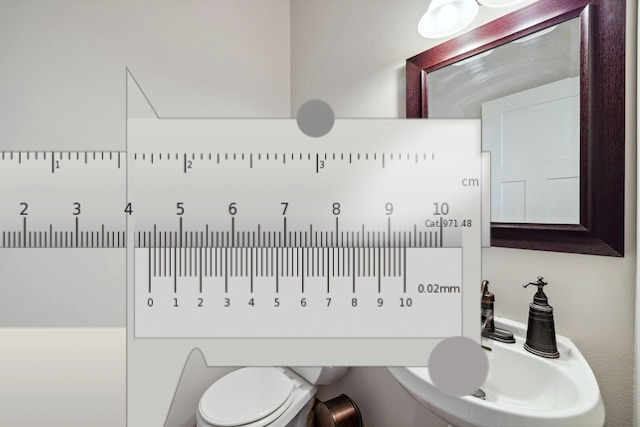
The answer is 44.0; mm
